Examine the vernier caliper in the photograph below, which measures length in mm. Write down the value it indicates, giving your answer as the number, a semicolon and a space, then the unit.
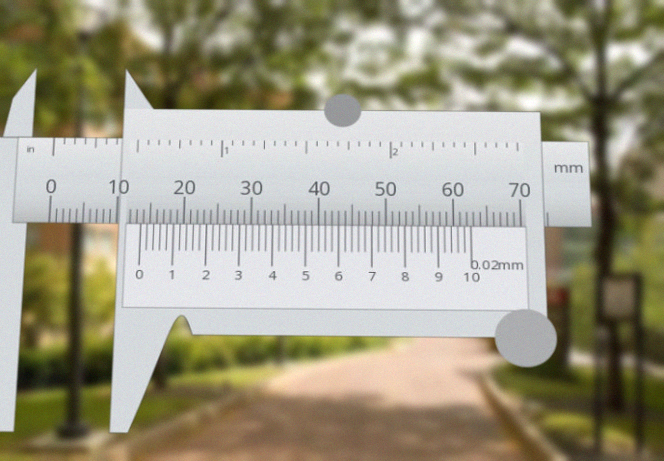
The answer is 13.6; mm
